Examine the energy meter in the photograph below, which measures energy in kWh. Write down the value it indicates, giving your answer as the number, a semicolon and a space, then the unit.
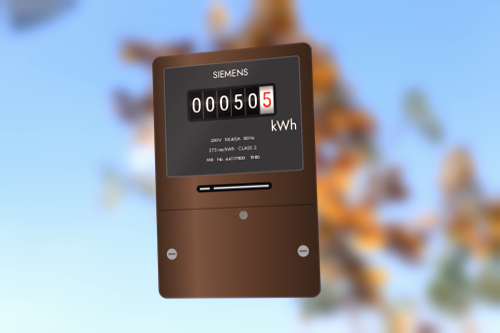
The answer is 50.5; kWh
